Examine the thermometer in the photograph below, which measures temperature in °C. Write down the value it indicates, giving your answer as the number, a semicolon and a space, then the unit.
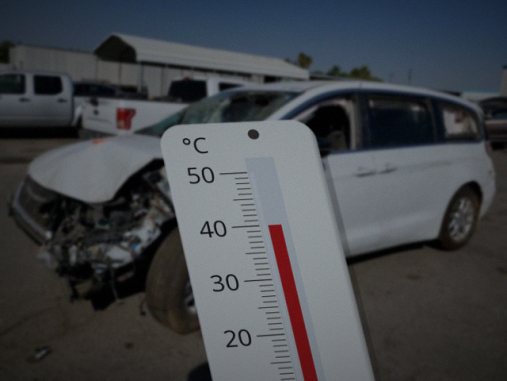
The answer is 40; °C
